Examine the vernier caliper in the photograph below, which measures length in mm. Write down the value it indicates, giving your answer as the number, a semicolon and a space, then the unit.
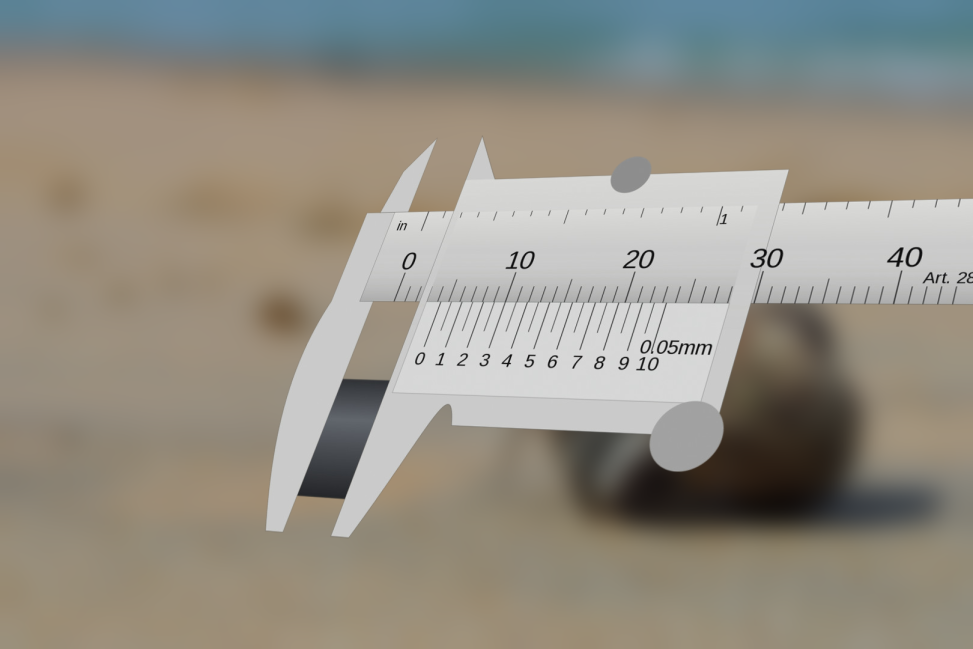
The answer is 4.3; mm
